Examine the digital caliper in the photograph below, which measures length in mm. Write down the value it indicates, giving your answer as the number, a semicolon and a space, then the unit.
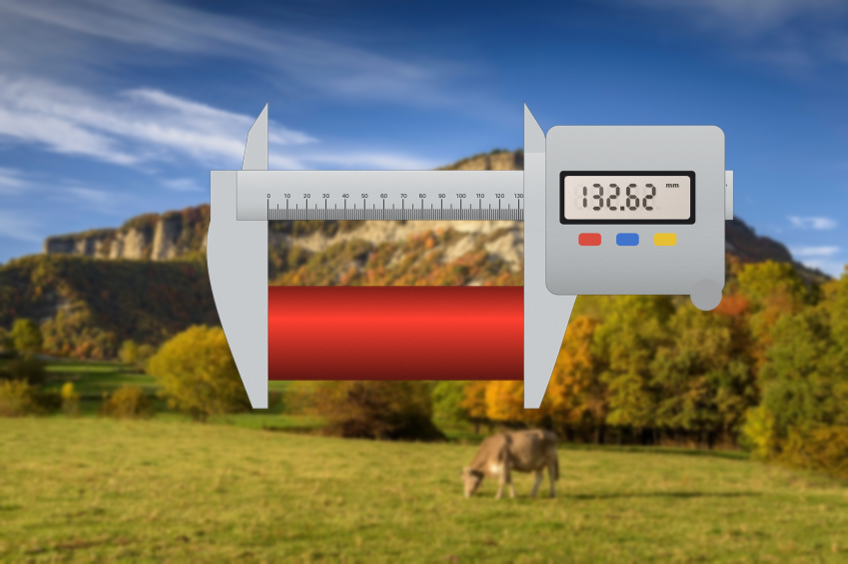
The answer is 132.62; mm
